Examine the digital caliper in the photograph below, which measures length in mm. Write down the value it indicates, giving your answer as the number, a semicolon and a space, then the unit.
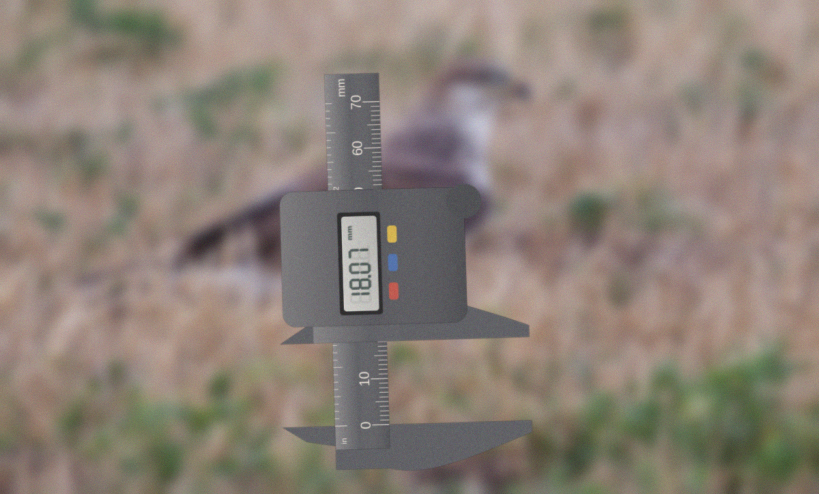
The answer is 18.07; mm
